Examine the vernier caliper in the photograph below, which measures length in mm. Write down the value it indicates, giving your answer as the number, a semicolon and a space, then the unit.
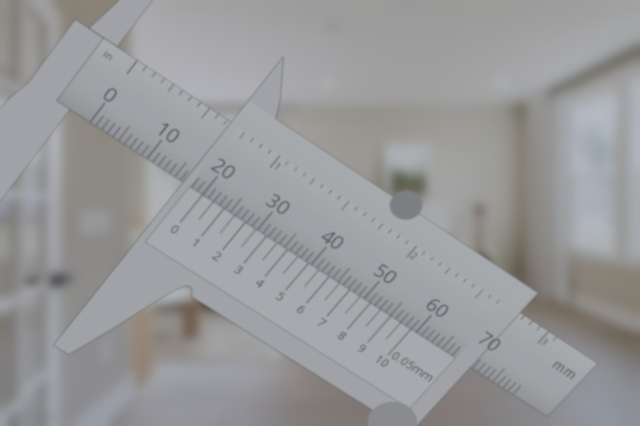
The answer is 20.0; mm
